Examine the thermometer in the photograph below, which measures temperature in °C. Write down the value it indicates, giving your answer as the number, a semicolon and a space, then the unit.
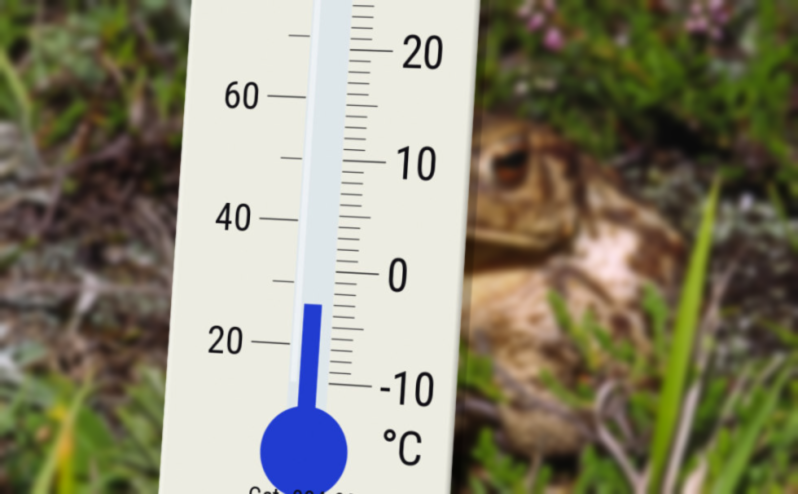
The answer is -3; °C
